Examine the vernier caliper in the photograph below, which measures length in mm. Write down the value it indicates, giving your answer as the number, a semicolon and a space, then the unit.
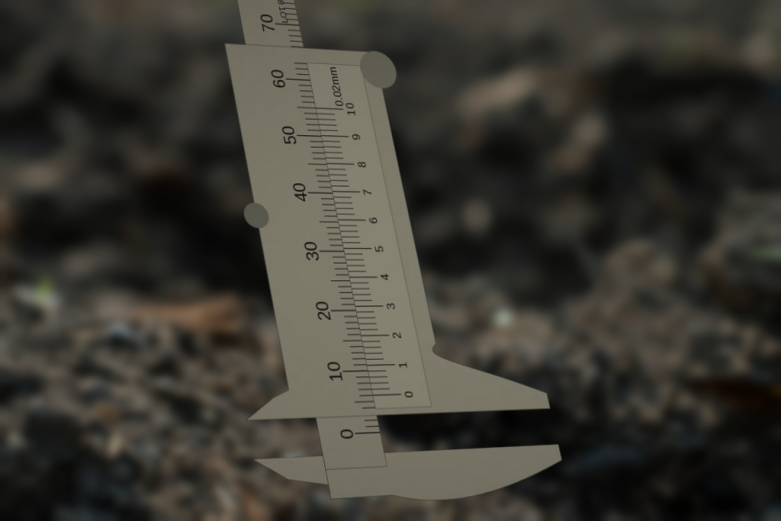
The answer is 6.0; mm
